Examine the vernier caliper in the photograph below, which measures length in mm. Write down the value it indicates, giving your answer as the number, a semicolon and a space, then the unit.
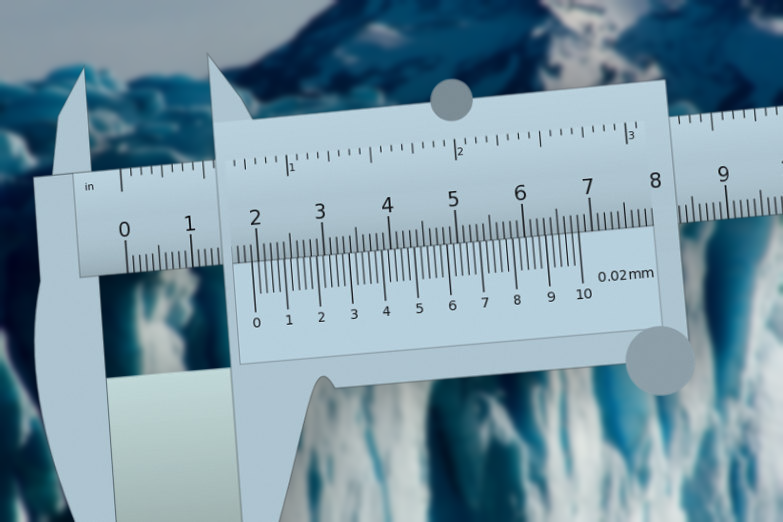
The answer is 19.0; mm
